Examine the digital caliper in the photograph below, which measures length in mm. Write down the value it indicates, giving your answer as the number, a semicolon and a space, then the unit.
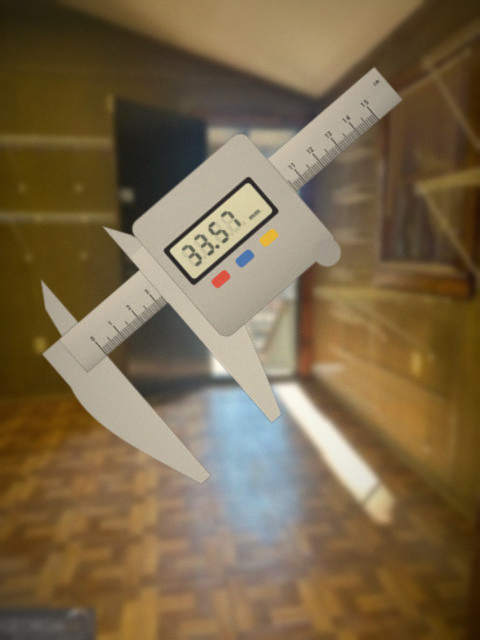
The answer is 33.57; mm
